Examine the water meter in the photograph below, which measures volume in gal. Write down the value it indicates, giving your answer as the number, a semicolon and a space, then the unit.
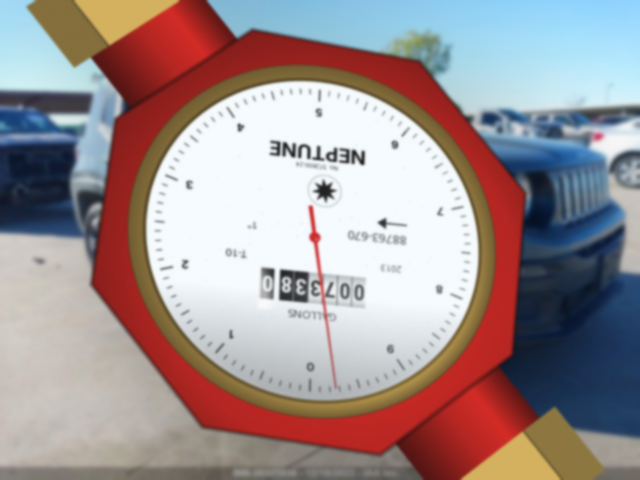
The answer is 73379.7; gal
